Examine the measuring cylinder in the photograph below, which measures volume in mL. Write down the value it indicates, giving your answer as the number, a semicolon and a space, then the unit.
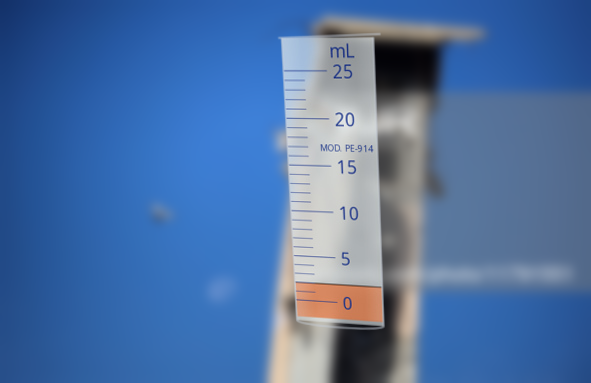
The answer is 2; mL
